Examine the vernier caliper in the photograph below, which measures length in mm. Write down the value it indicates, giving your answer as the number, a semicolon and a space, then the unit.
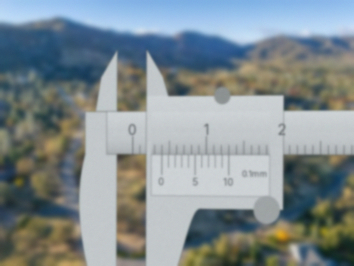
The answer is 4.0; mm
